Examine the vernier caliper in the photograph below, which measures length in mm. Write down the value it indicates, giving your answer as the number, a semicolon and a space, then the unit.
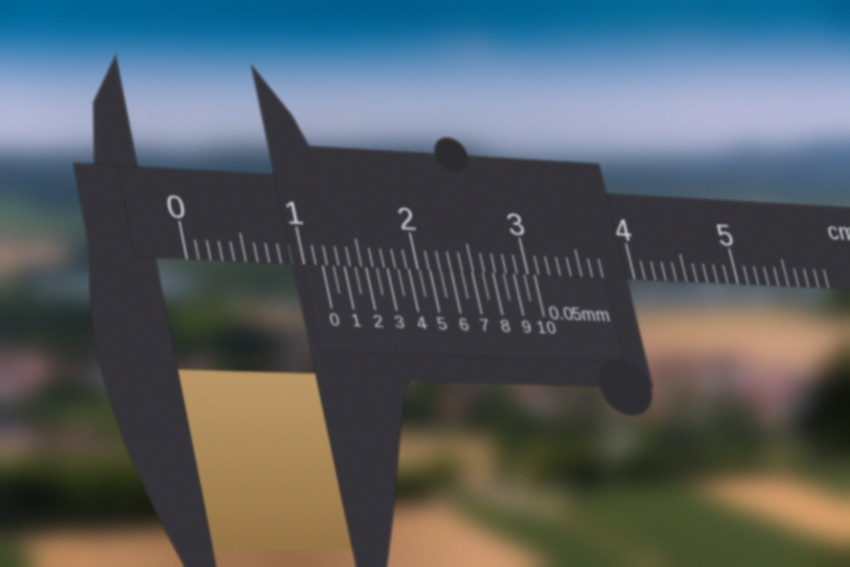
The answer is 11.6; mm
